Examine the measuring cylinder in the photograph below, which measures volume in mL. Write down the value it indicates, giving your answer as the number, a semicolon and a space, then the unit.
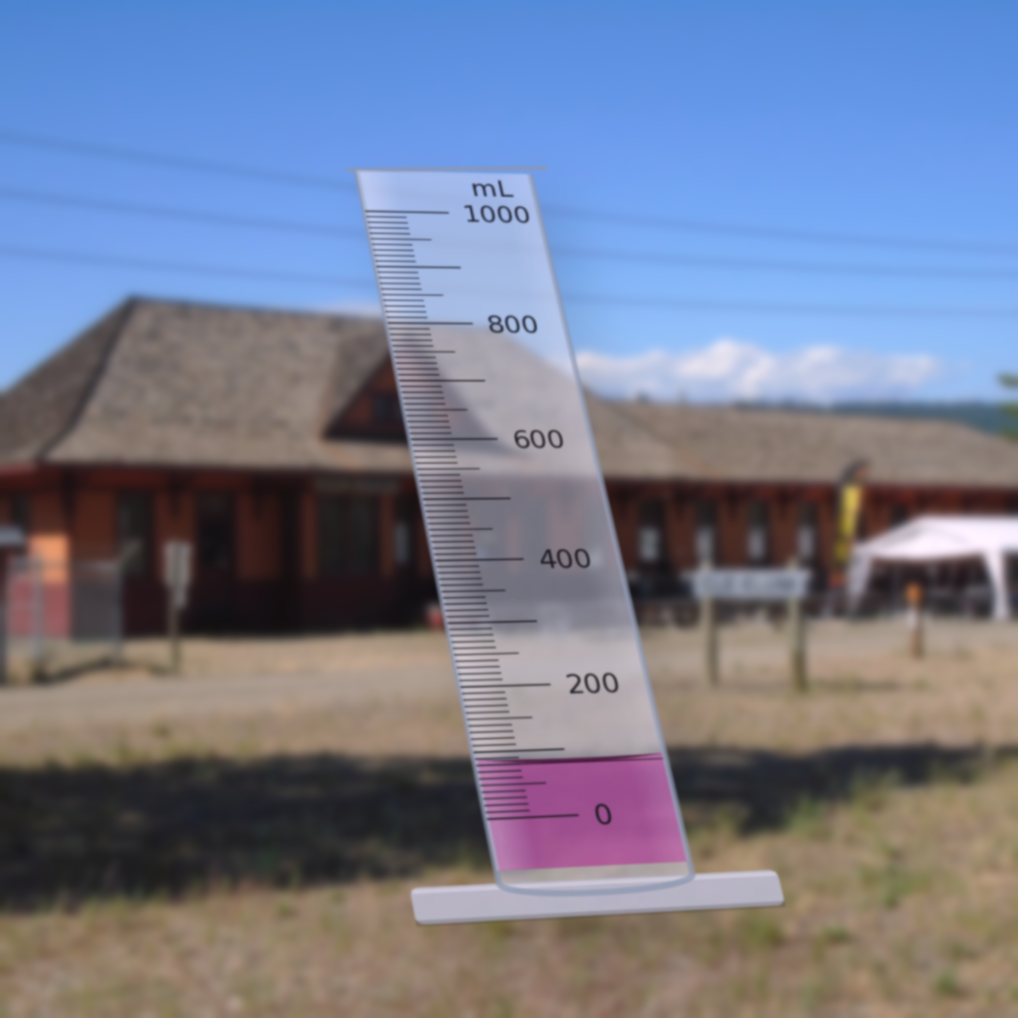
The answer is 80; mL
